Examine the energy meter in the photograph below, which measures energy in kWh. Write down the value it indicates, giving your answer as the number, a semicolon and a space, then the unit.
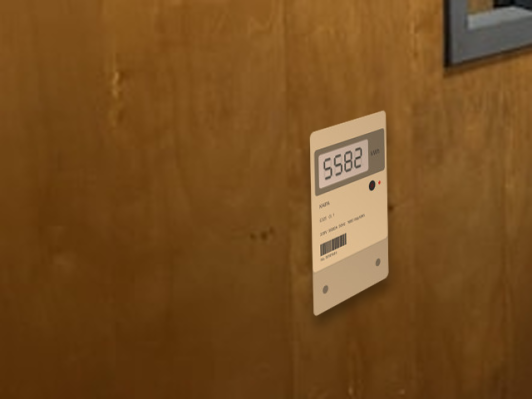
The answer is 5582; kWh
